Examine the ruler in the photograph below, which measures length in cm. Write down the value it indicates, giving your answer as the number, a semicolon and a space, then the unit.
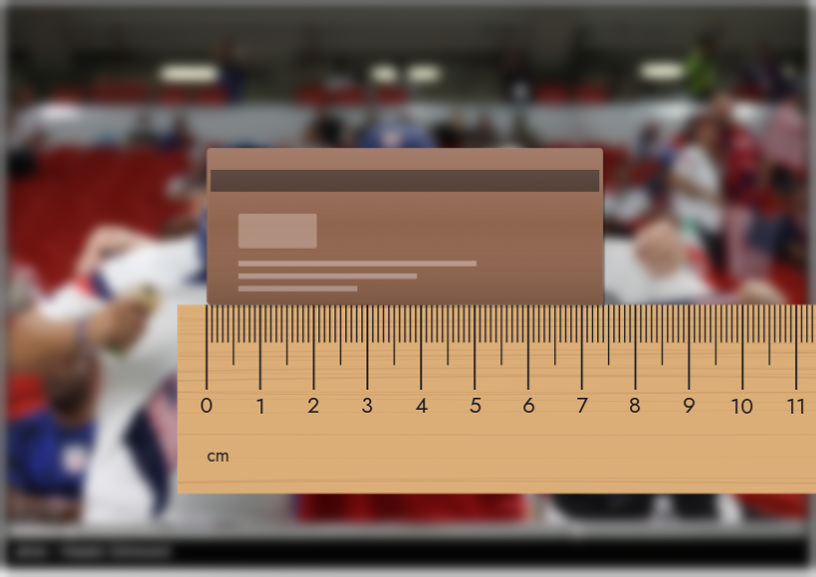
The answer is 7.4; cm
